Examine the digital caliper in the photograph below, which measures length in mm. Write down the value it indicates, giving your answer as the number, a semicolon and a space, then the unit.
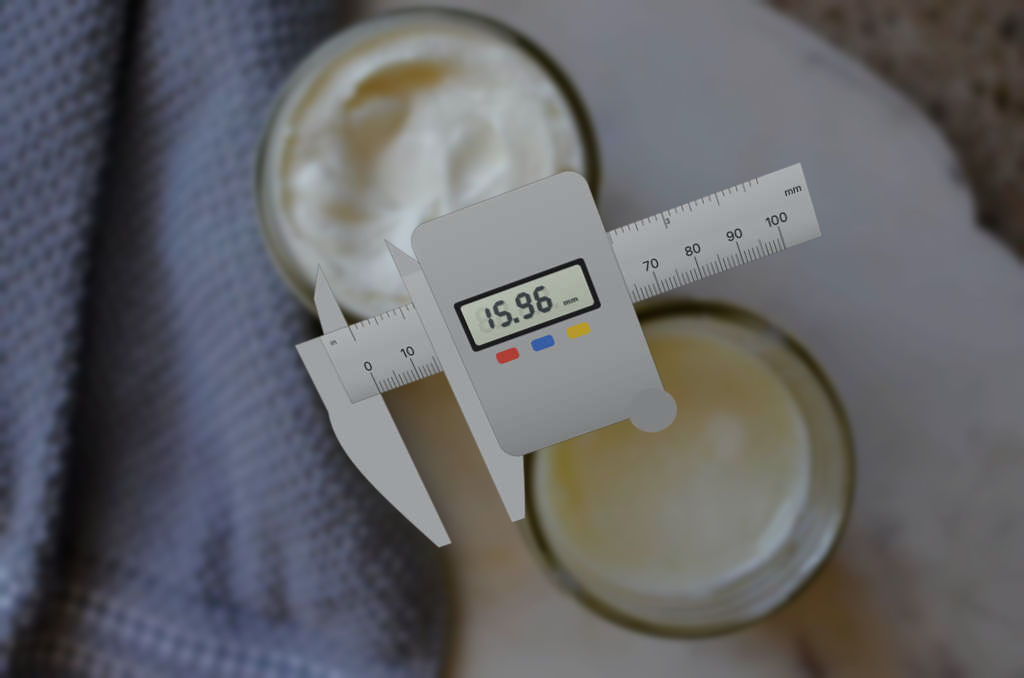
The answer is 15.96; mm
